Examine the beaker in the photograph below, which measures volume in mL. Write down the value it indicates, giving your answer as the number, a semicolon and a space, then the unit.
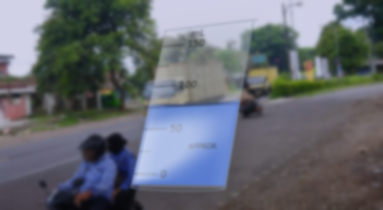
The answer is 75; mL
